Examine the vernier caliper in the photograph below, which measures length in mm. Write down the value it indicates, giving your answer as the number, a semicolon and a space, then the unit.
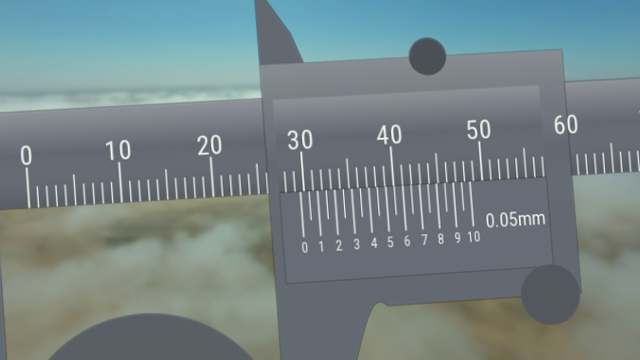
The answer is 29.6; mm
